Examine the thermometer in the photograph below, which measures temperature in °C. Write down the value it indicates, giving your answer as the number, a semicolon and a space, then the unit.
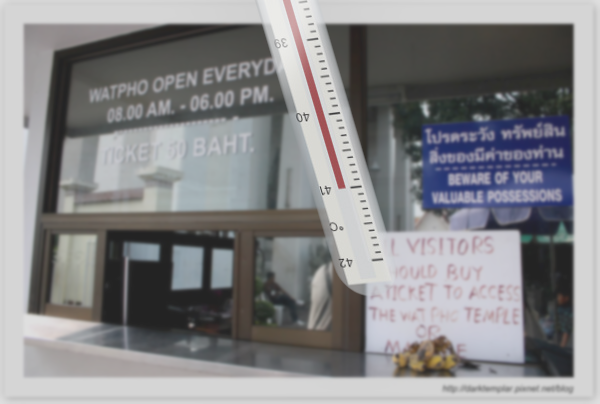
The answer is 41; °C
